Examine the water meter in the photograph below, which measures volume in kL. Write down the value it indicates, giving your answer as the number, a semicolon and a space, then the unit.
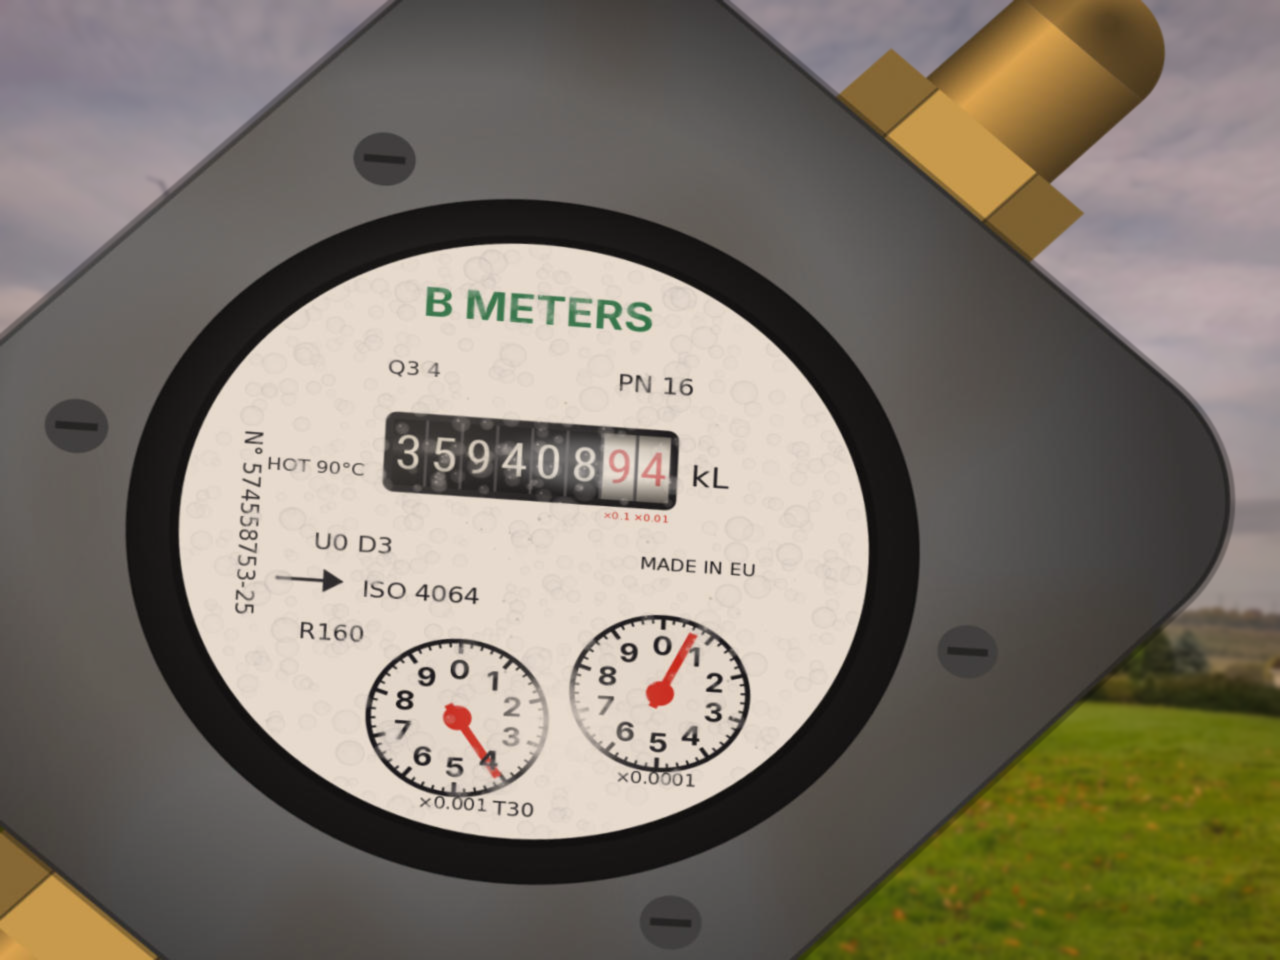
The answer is 359408.9440; kL
